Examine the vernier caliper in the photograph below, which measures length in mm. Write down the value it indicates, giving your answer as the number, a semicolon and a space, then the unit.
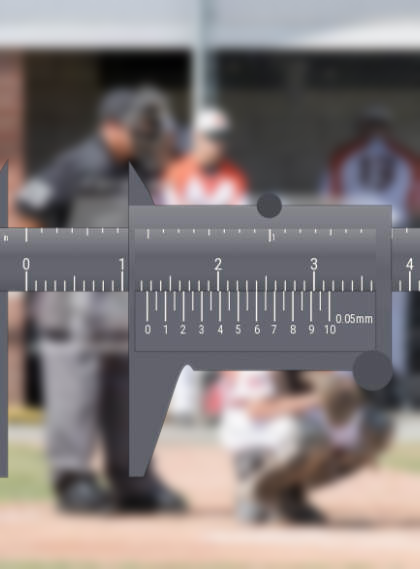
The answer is 12.6; mm
